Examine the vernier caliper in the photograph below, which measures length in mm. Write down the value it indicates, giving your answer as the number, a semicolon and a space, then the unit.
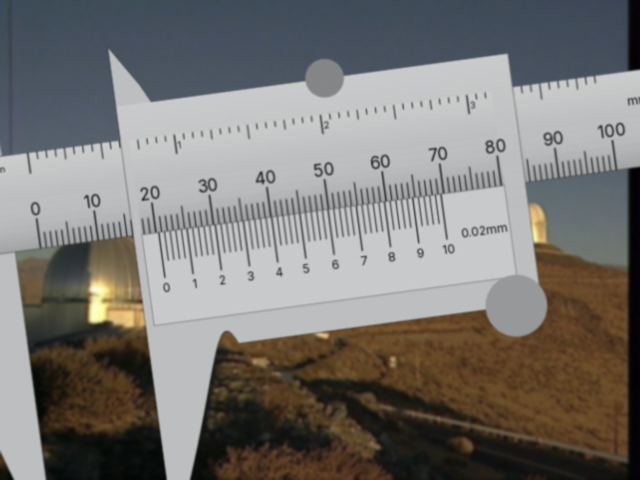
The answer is 20.5; mm
